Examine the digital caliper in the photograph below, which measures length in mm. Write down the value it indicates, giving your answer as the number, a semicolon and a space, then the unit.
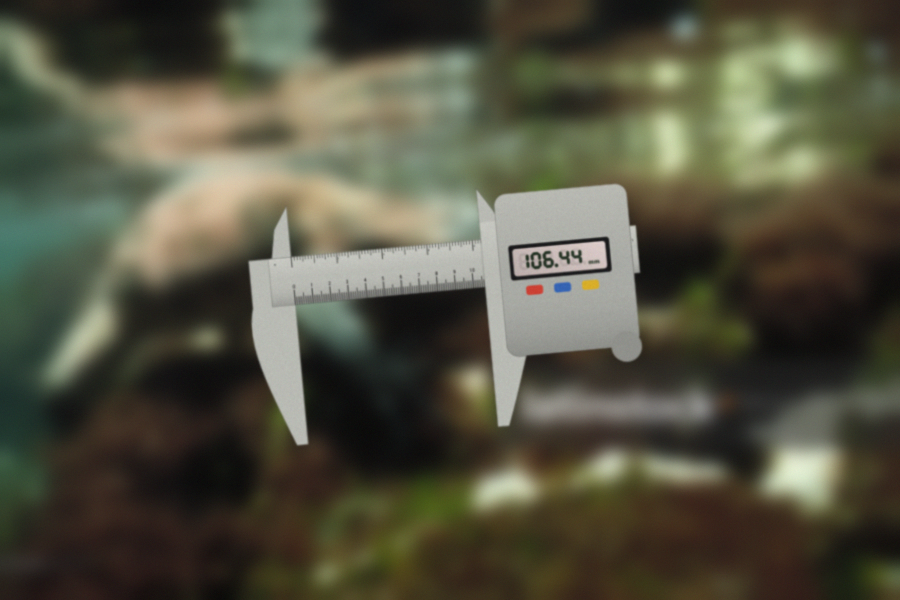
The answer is 106.44; mm
